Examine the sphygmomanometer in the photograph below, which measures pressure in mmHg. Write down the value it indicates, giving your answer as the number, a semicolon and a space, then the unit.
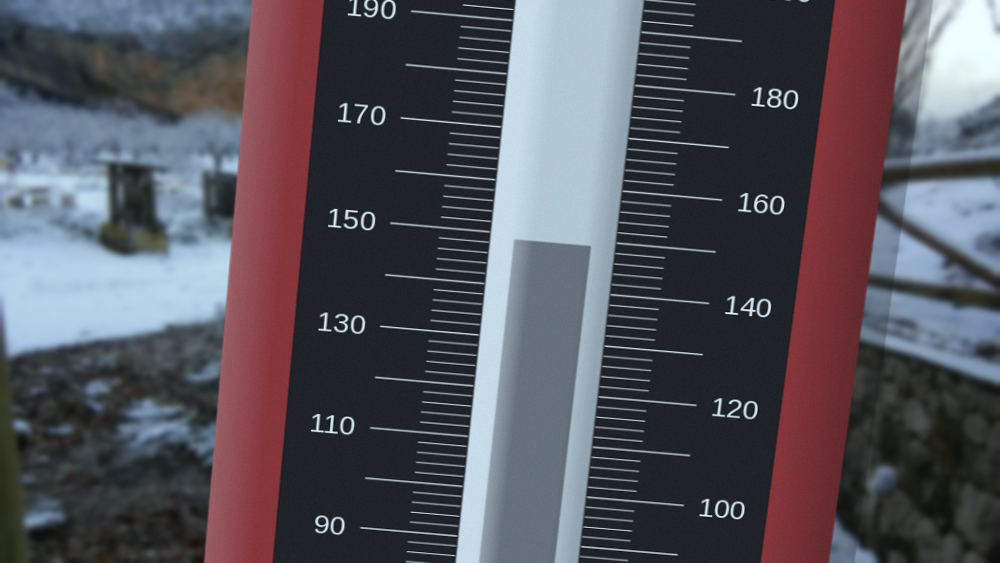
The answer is 149; mmHg
